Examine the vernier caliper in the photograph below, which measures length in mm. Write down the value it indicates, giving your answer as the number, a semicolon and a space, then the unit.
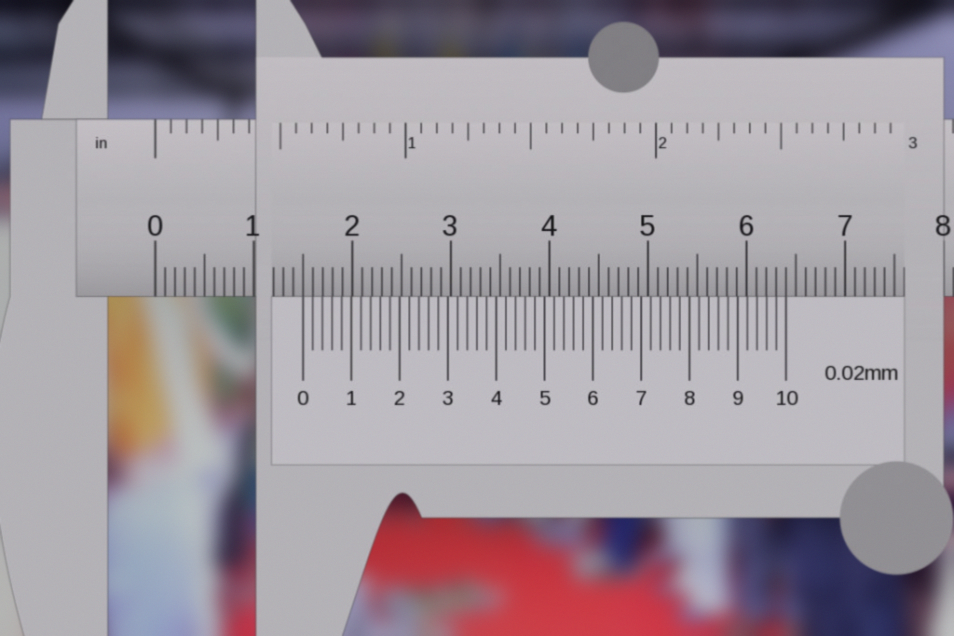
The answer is 15.0; mm
